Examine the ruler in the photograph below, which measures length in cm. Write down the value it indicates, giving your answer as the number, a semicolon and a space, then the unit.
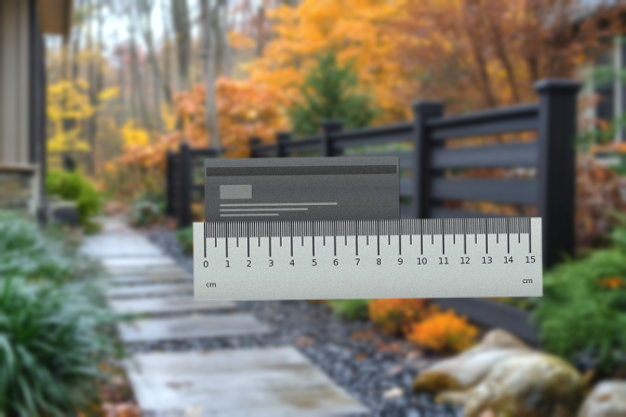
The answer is 9; cm
